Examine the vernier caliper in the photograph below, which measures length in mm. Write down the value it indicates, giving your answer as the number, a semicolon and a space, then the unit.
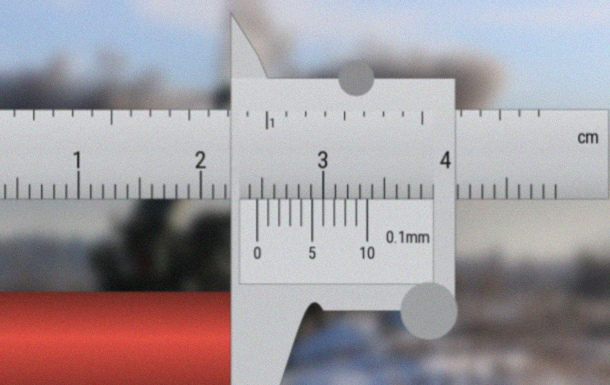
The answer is 24.6; mm
